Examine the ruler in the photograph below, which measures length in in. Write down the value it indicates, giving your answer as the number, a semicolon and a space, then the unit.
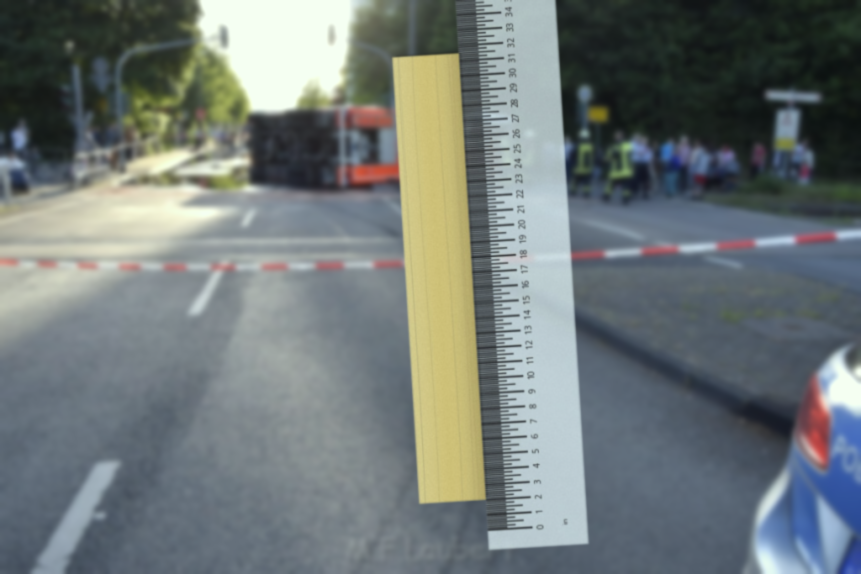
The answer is 29.5; in
